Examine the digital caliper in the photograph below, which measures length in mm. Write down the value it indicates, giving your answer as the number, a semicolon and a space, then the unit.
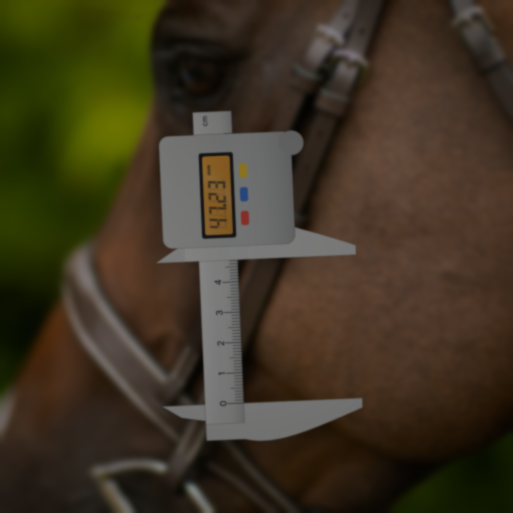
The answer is 47.23; mm
